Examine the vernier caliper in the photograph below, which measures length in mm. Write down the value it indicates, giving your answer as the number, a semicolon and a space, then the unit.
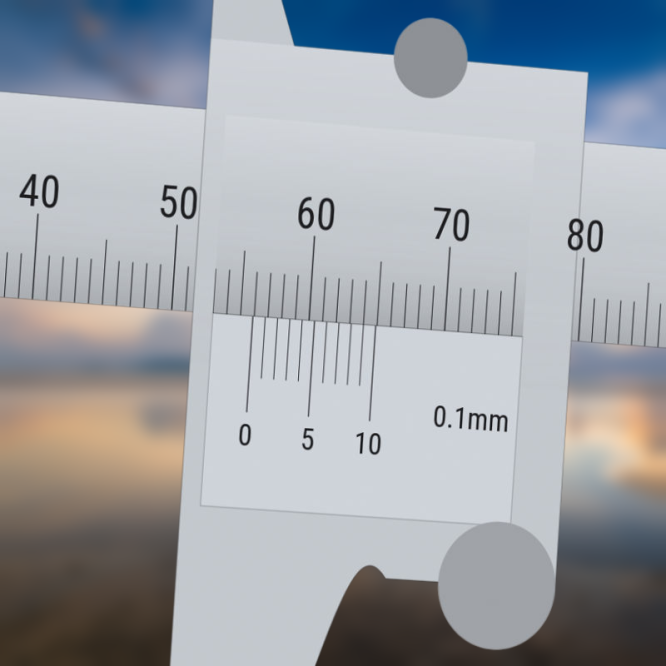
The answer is 55.9; mm
